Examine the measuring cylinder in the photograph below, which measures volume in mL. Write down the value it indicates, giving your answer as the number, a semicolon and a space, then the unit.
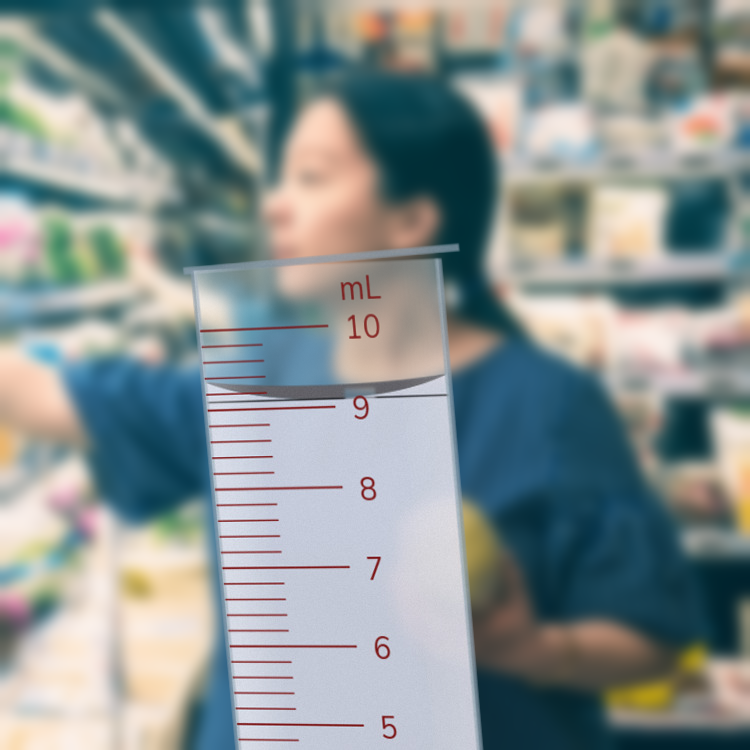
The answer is 9.1; mL
